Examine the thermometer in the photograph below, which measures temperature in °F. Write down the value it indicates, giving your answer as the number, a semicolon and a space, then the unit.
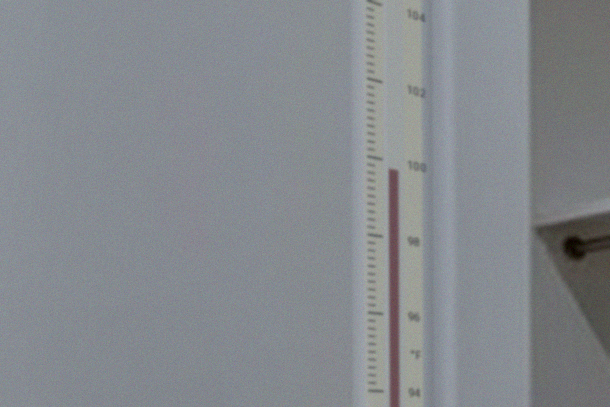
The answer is 99.8; °F
